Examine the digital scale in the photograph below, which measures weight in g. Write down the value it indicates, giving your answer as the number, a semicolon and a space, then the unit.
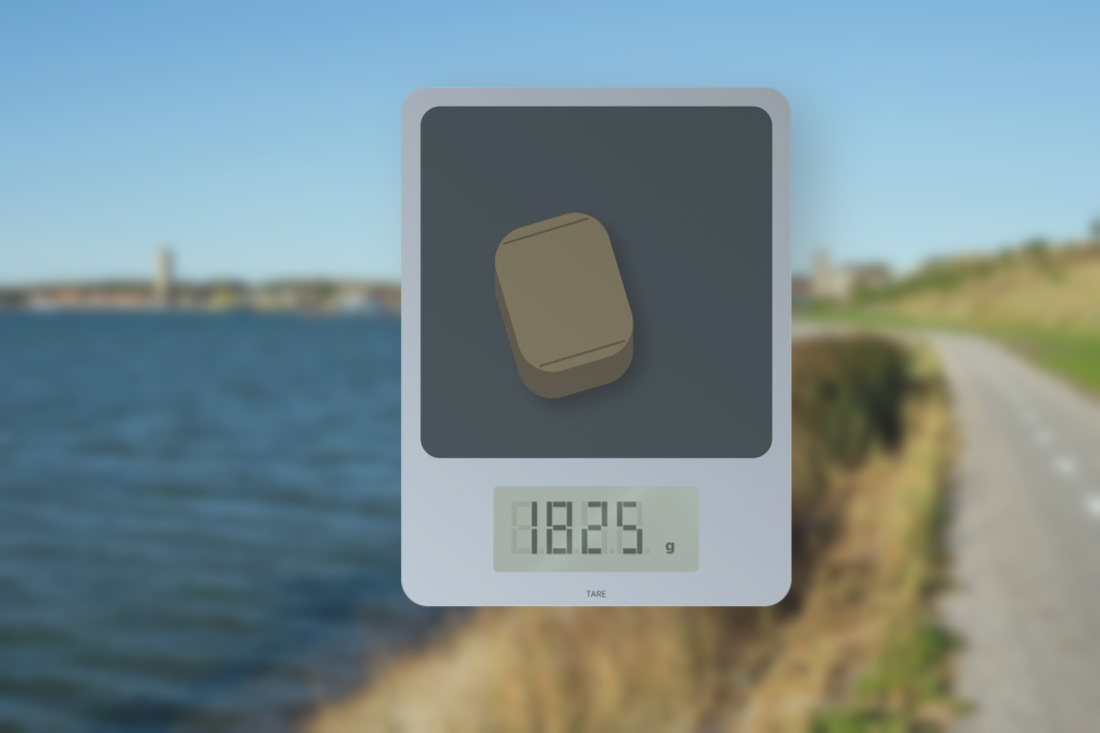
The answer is 1825; g
